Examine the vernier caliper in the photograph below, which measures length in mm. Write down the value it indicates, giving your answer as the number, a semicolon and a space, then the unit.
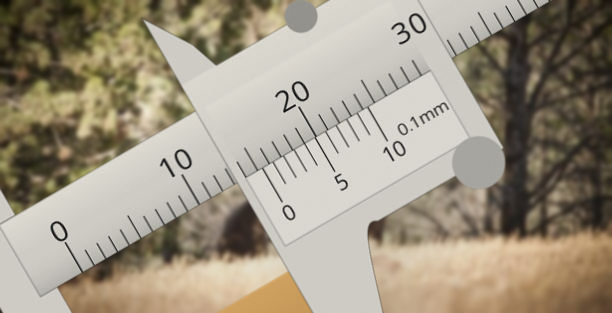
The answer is 15.4; mm
